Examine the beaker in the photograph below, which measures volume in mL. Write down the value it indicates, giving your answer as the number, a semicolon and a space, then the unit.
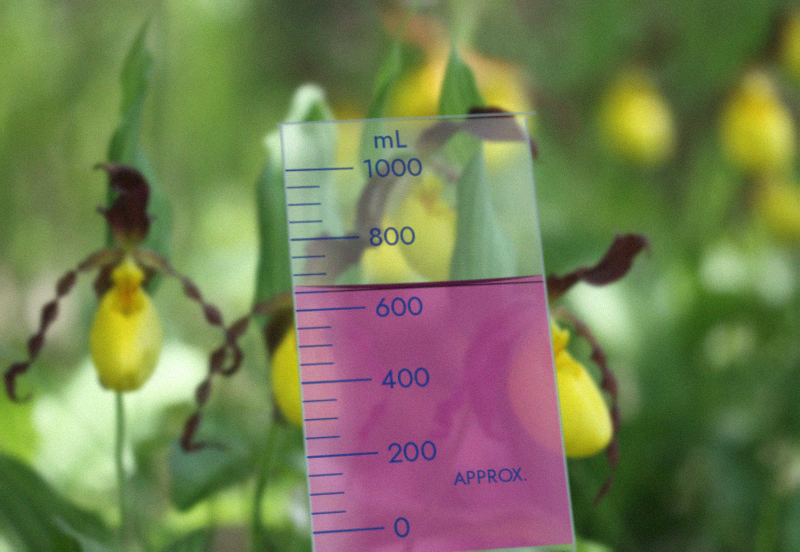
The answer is 650; mL
